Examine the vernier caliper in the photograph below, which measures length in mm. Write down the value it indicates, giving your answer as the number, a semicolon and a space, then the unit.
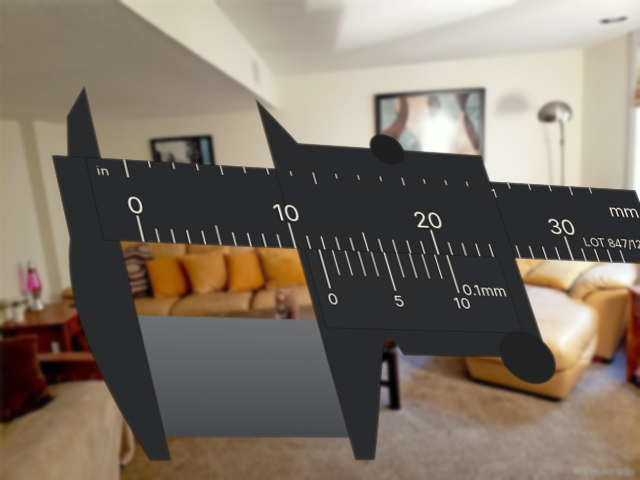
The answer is 11.6; mm
